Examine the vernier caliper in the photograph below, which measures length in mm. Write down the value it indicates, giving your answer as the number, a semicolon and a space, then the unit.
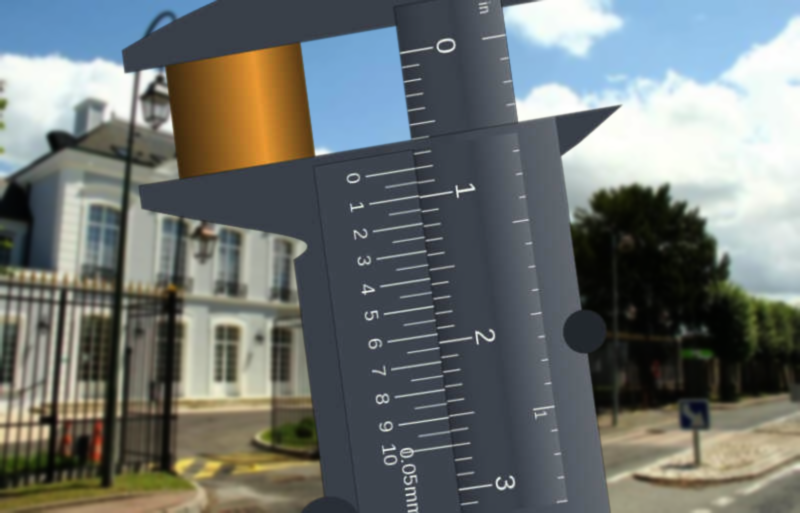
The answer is 8.0; mm
